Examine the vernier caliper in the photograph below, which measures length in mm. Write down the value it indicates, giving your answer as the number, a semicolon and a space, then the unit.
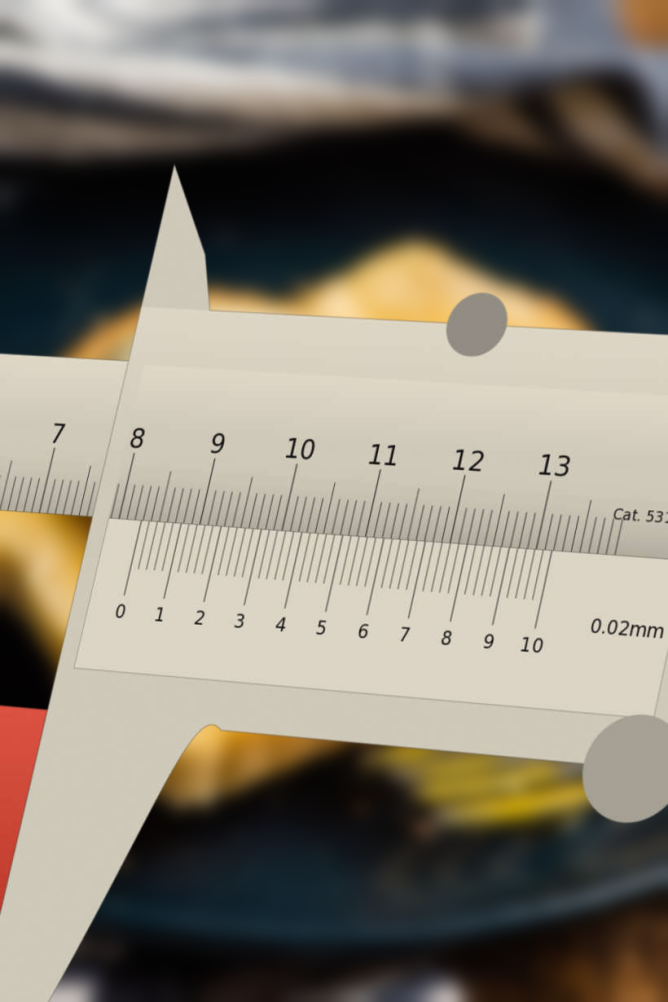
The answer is 82.8; mm
